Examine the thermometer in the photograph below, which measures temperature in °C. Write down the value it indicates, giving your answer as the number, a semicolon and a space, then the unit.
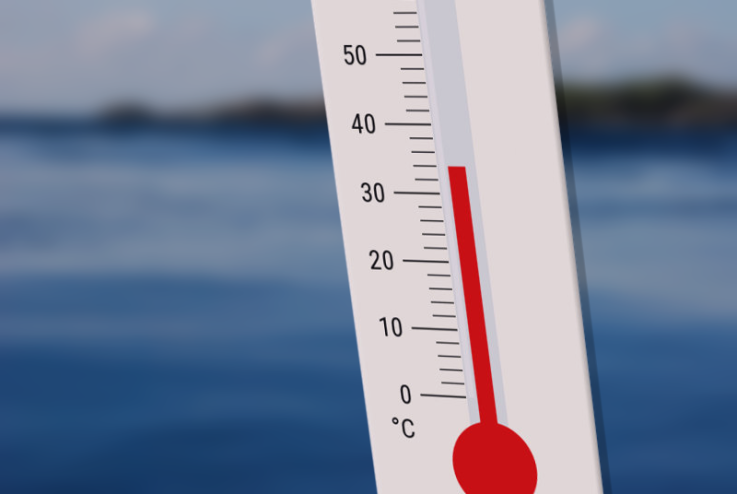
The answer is 34; °C
